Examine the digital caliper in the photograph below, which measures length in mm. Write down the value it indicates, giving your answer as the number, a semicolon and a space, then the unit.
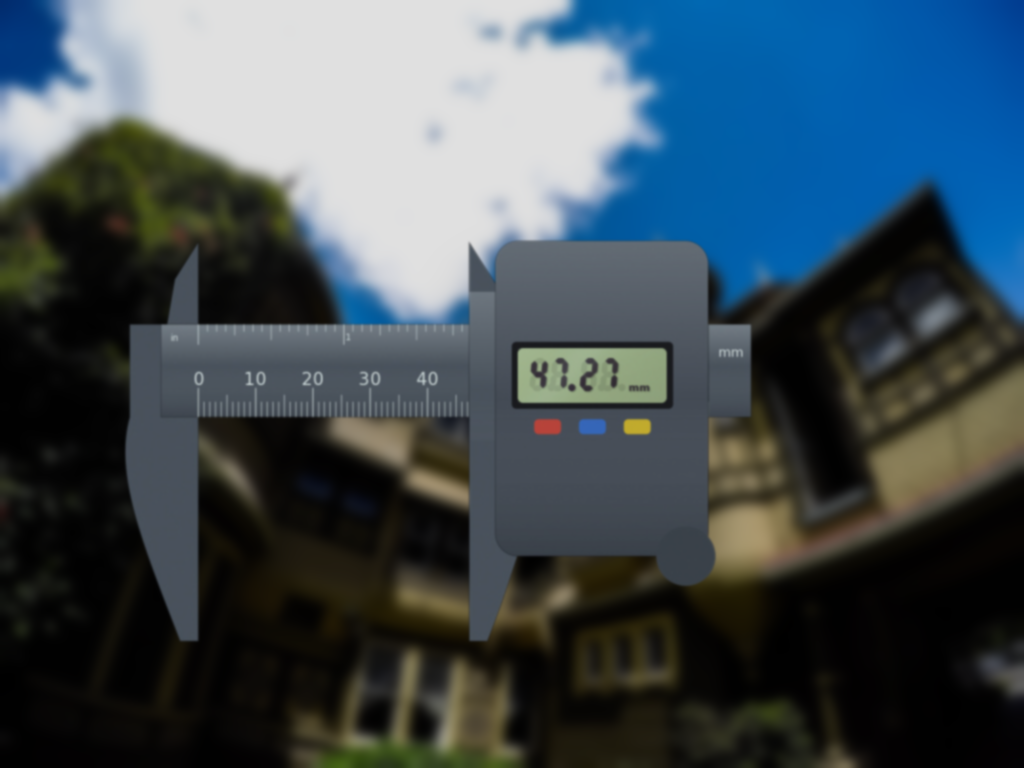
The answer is 47.27; mm
